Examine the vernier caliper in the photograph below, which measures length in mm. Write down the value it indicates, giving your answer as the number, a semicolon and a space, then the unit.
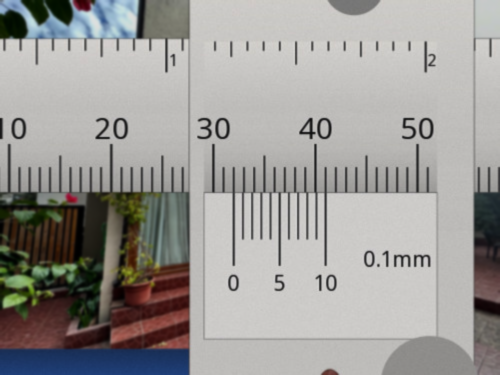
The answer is 32.0; mm
